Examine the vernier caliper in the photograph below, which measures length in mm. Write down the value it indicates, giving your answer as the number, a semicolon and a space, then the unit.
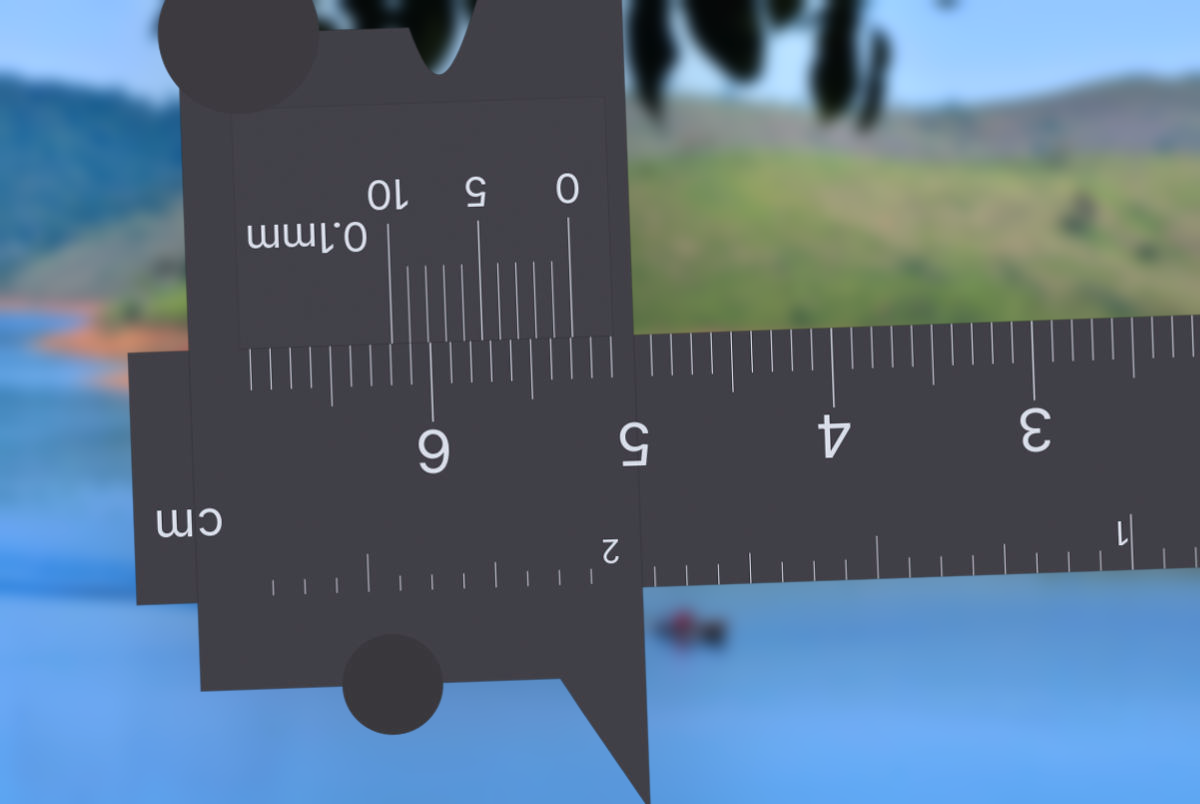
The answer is 52.9; mm
